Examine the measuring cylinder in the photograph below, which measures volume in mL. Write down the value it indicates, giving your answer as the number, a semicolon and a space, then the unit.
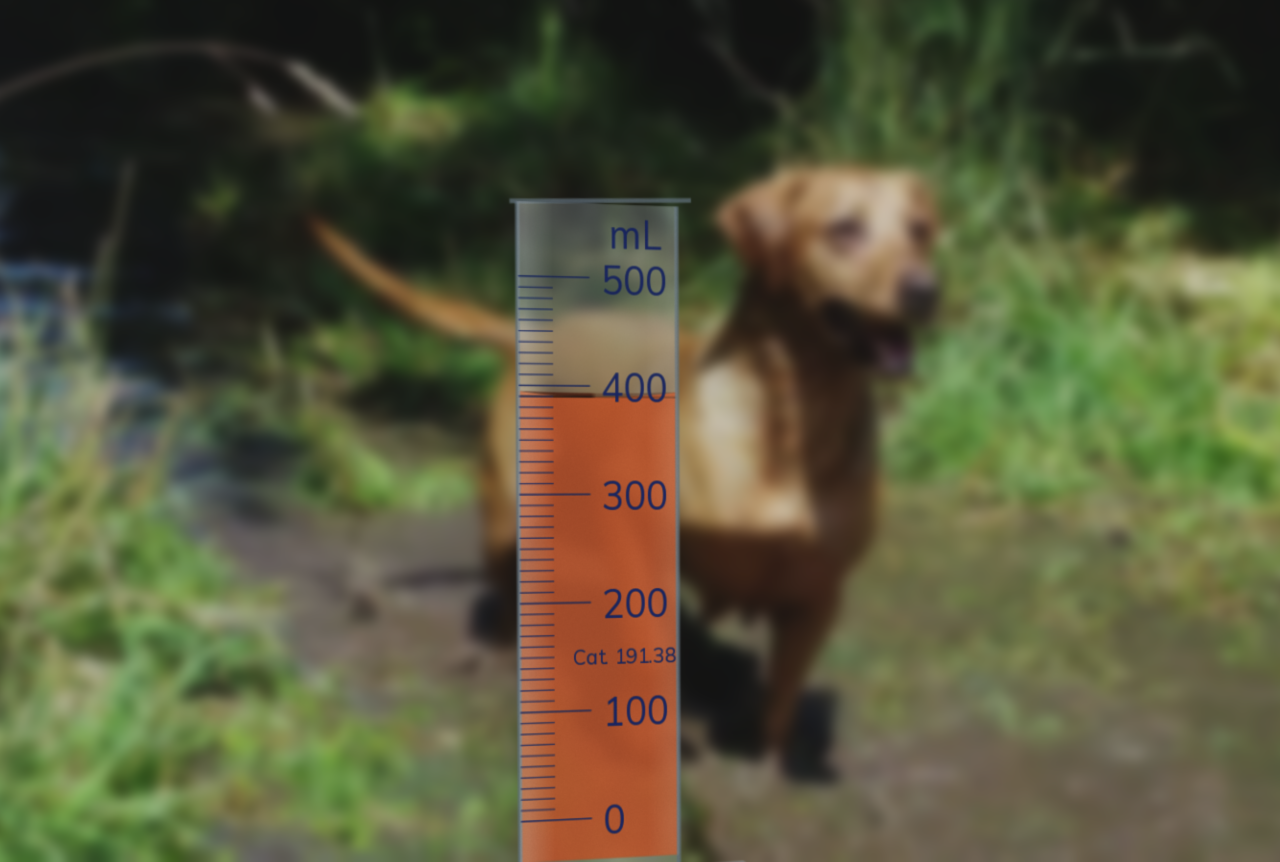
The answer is 390; mL
